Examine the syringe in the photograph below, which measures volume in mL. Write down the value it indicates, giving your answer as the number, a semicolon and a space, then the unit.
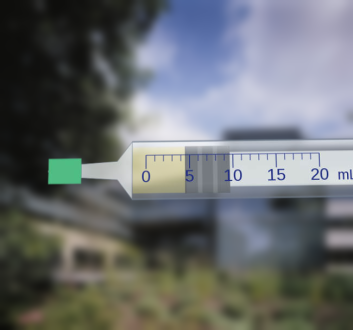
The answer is 4.5; mL
